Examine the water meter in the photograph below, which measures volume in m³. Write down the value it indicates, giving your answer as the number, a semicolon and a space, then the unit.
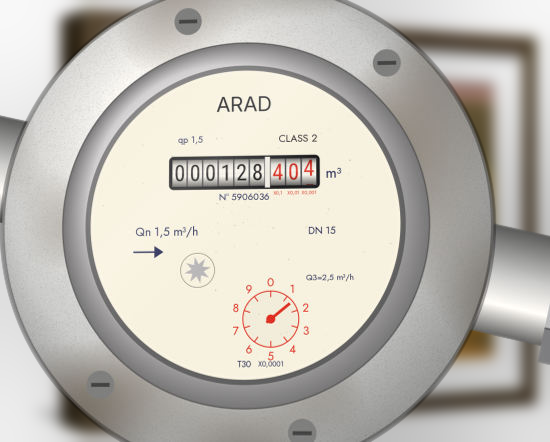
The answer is 128.4041; m³
